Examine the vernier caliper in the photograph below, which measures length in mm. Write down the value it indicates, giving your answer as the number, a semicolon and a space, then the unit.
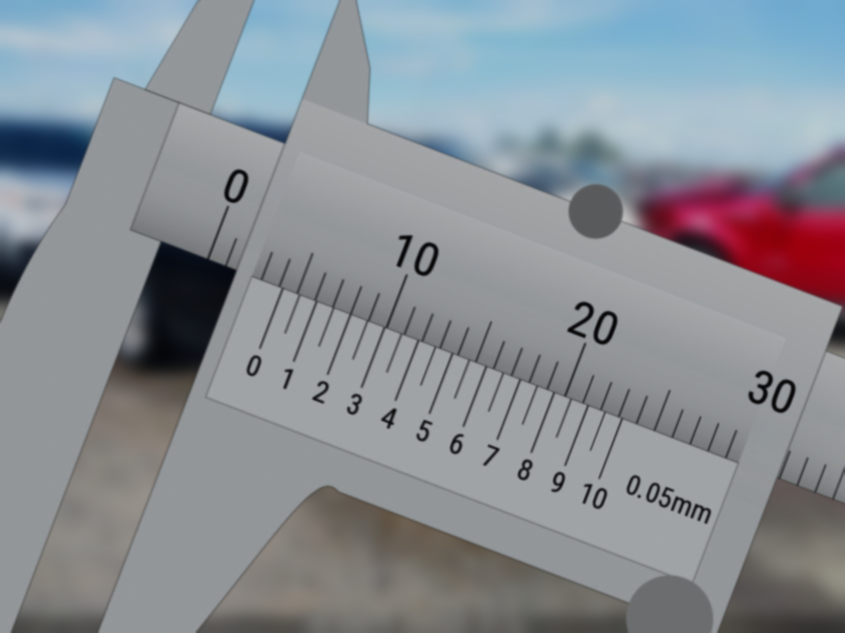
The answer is 4.2; mm
